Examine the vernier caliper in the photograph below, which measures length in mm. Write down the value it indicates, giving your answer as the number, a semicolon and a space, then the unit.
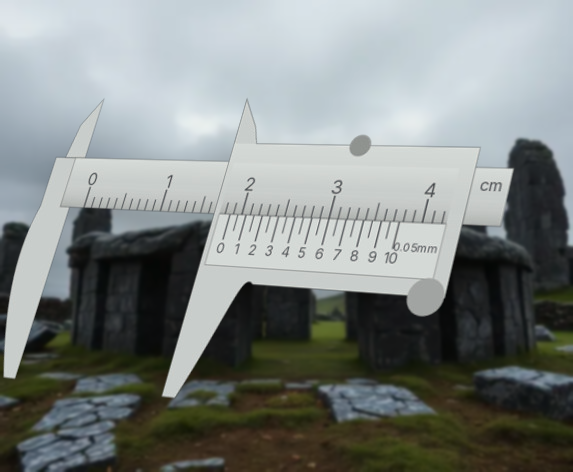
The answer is 18.6; mm
